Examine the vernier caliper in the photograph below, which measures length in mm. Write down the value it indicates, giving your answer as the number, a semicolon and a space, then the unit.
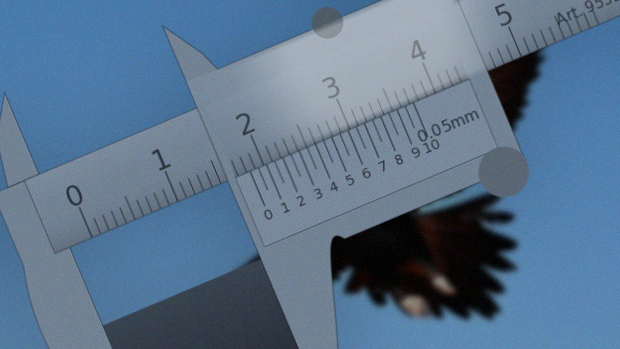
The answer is 18.4; mm
